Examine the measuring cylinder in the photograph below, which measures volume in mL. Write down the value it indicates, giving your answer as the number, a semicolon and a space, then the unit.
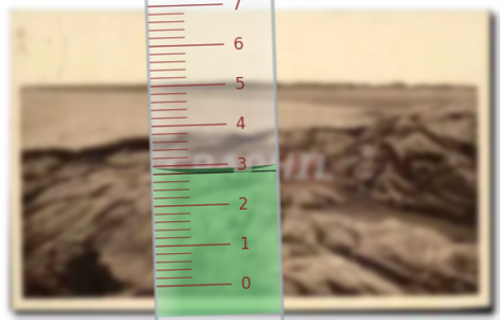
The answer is 2.8; mL
